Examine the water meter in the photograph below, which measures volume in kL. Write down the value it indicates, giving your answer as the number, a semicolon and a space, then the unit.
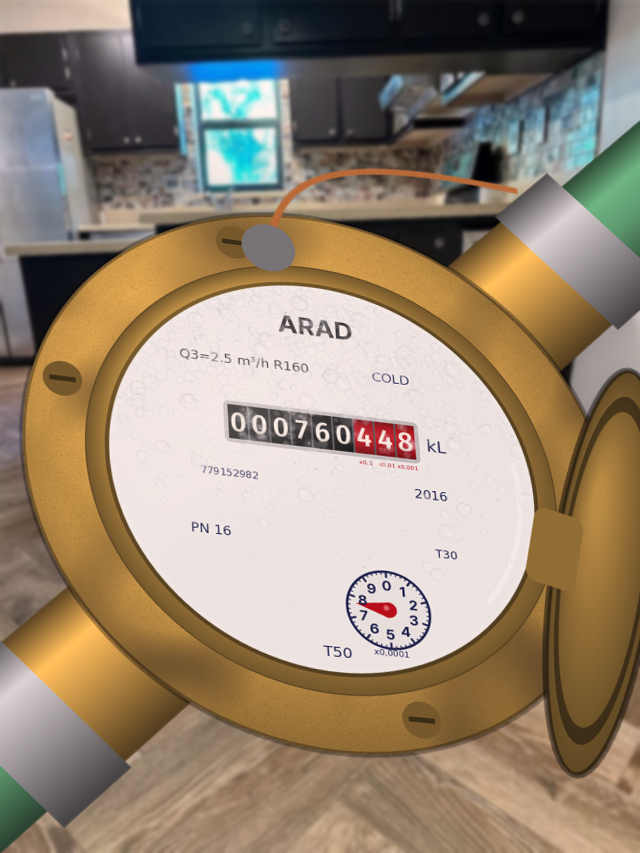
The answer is 760.4487; kL
